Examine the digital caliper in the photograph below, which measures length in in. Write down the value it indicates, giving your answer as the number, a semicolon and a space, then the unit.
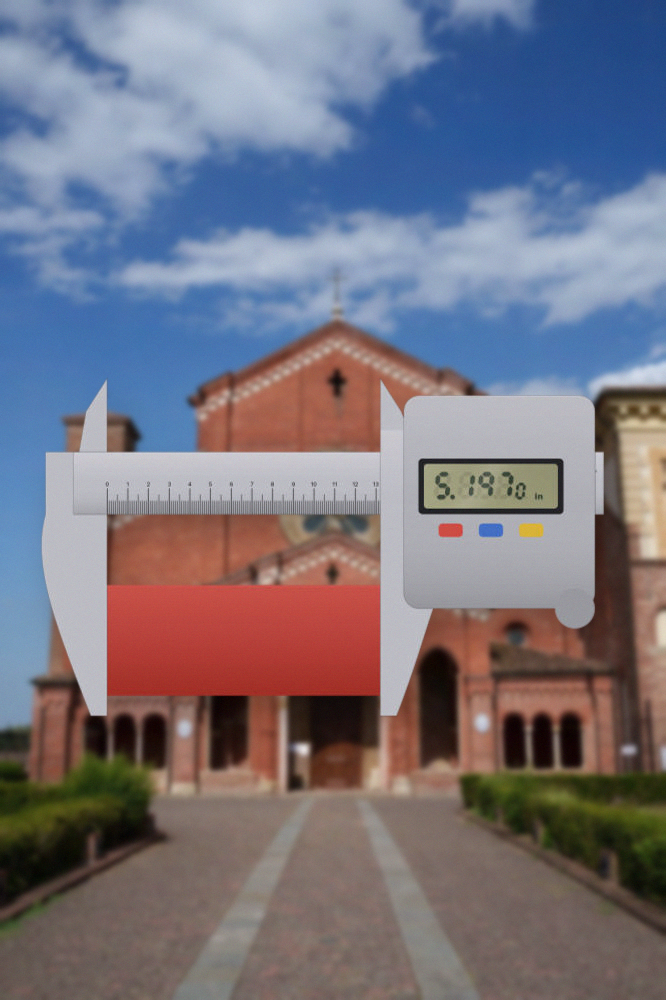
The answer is 5.1970; in
